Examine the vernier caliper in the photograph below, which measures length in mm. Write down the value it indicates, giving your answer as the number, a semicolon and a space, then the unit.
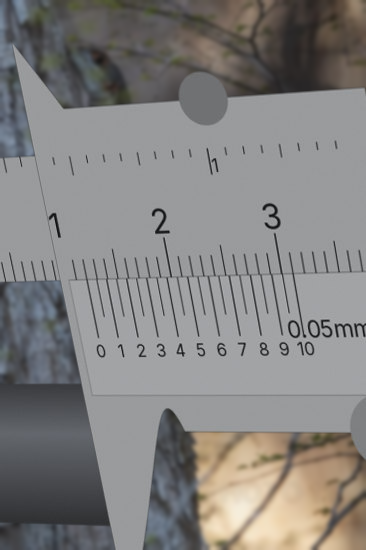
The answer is 12.0; mm
